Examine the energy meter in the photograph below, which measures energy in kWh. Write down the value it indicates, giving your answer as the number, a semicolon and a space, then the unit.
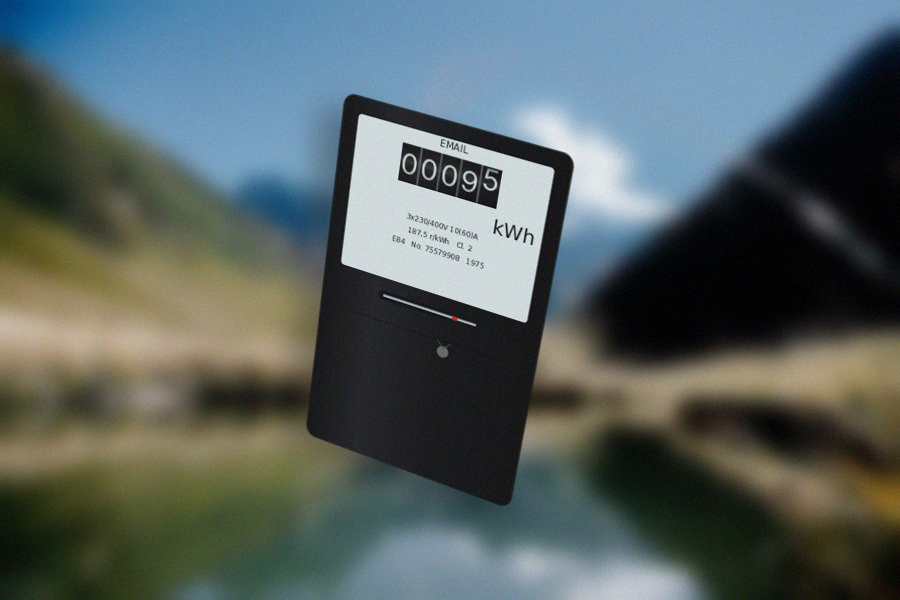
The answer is 95; kWh
